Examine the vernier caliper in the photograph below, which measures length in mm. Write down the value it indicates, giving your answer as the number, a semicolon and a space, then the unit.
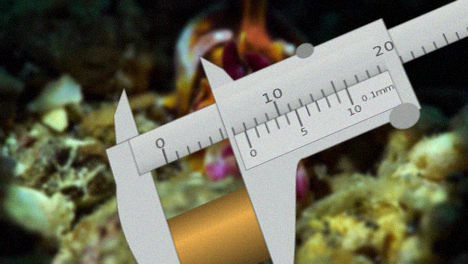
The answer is 6.9; mm
